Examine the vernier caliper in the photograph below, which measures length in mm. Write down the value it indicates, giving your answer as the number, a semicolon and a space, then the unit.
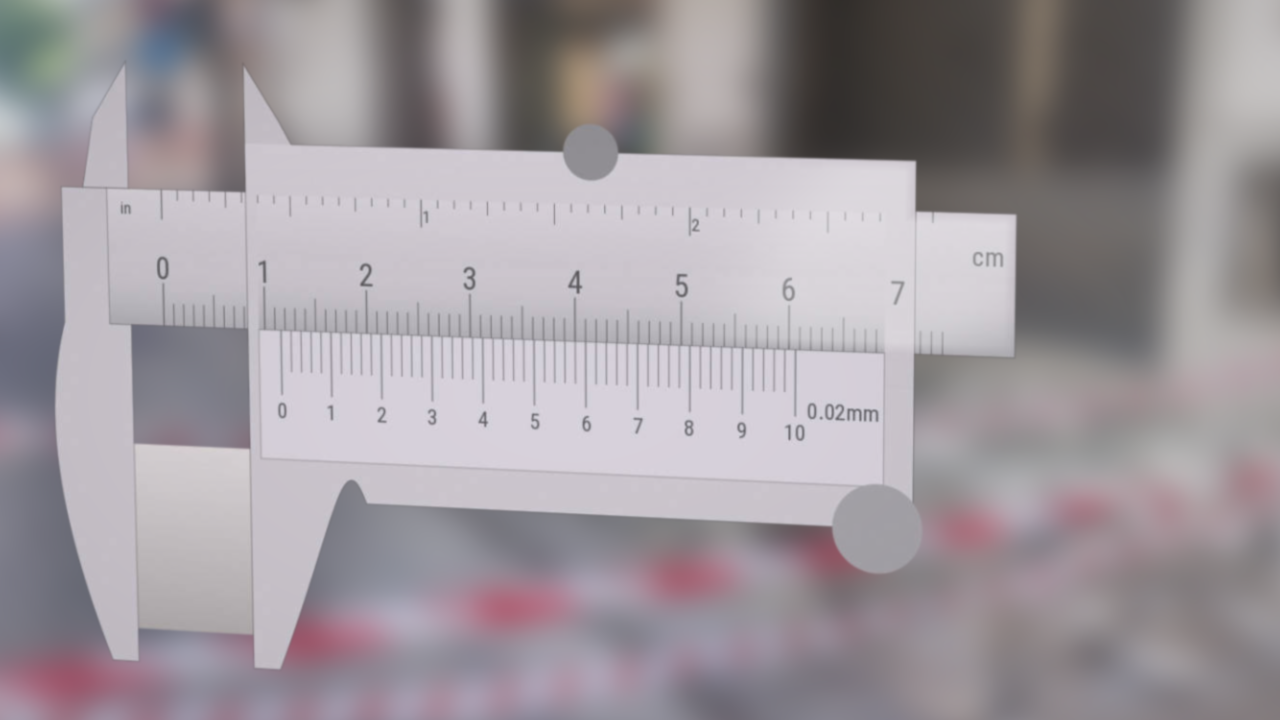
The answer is 11.6; mm
